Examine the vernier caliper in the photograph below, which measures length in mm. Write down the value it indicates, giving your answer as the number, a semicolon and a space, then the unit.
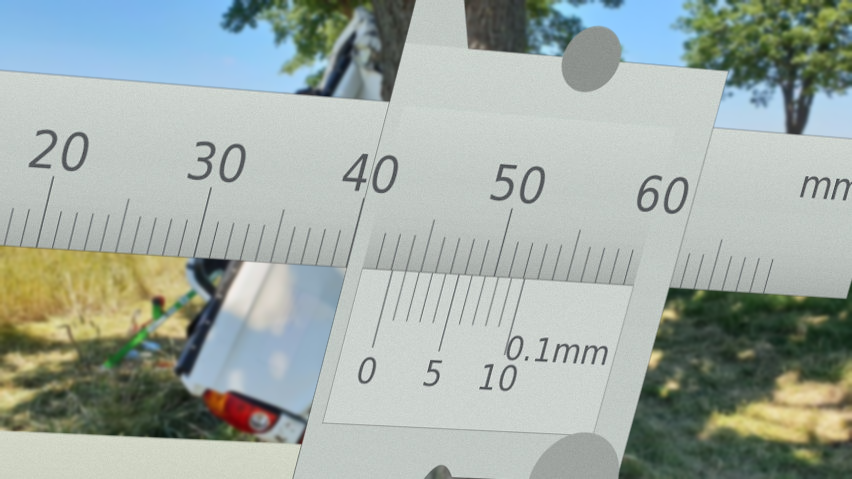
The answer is 43.1; mm
